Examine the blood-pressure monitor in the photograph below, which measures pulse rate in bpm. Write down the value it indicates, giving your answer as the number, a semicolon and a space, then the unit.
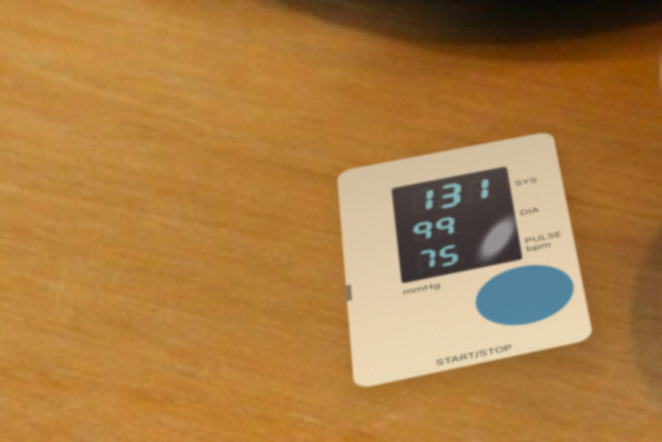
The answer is 75; bpm
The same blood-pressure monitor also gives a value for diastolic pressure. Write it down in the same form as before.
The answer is 99; mmHg
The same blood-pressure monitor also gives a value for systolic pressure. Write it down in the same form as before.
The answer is 131; mmHg
